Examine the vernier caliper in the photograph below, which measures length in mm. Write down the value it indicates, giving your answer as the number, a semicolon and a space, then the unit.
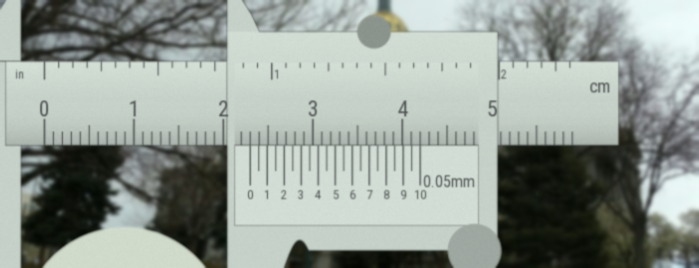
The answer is 23.0; mm
